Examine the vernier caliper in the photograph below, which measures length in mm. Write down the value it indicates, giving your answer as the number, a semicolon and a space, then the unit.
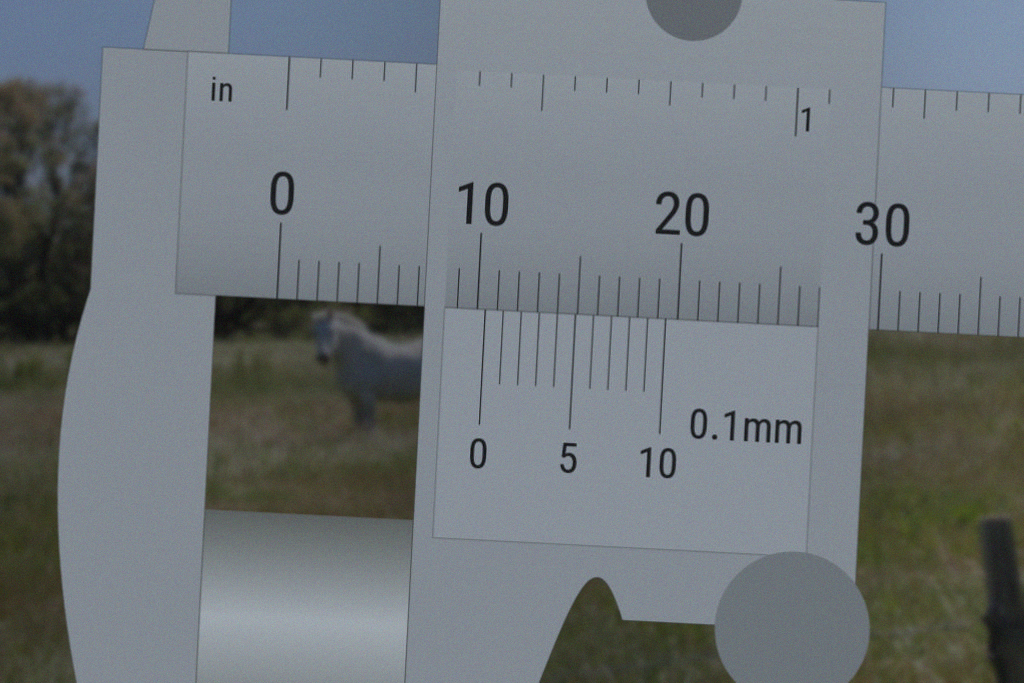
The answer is 10.4; mm
